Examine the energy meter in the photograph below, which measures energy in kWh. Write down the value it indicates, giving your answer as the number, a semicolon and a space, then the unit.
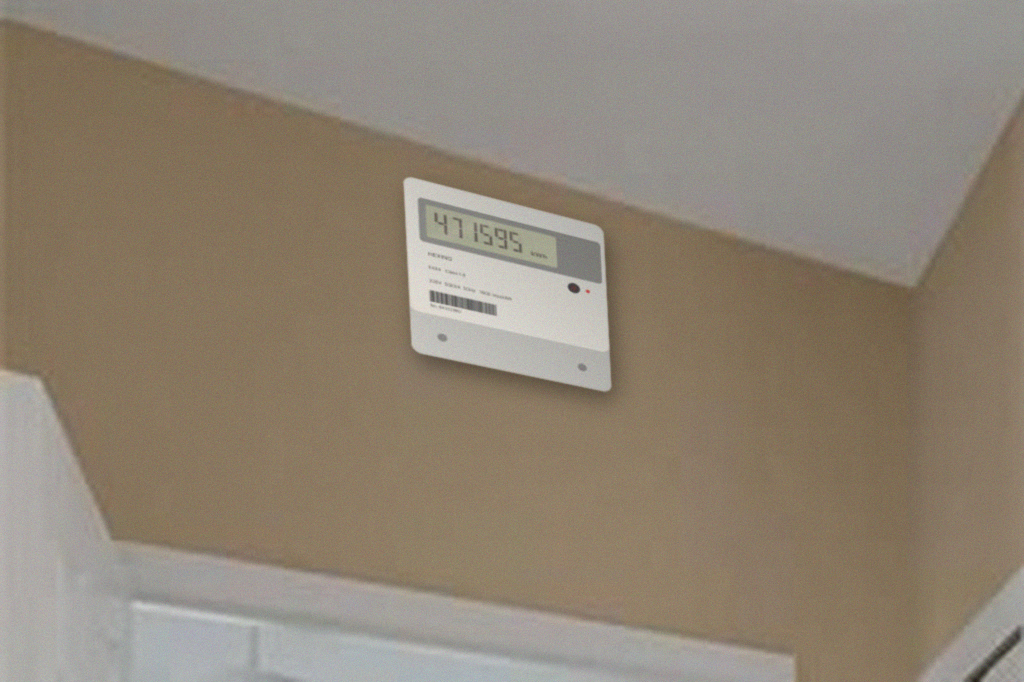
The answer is 471595; kWh
